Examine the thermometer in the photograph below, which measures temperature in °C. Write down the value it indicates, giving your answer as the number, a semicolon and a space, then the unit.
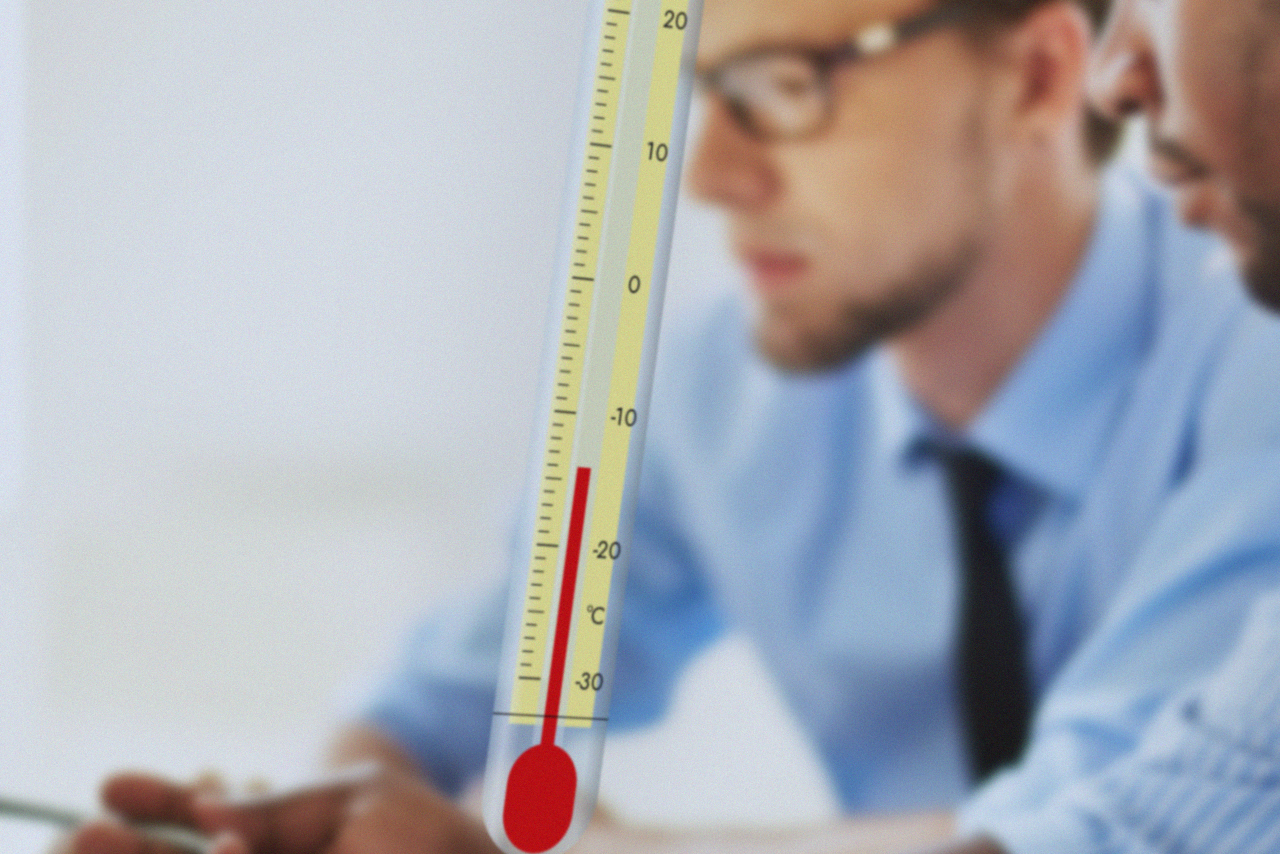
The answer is -14; °C
